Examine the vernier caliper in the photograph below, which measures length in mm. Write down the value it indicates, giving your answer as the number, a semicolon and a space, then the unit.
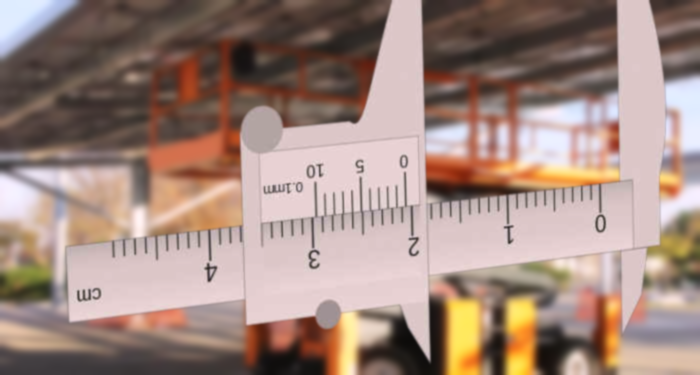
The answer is 20.6; mm
